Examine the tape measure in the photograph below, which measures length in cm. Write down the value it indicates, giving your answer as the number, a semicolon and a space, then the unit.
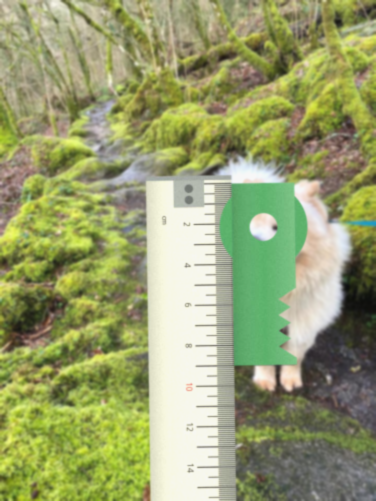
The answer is 9; cm
